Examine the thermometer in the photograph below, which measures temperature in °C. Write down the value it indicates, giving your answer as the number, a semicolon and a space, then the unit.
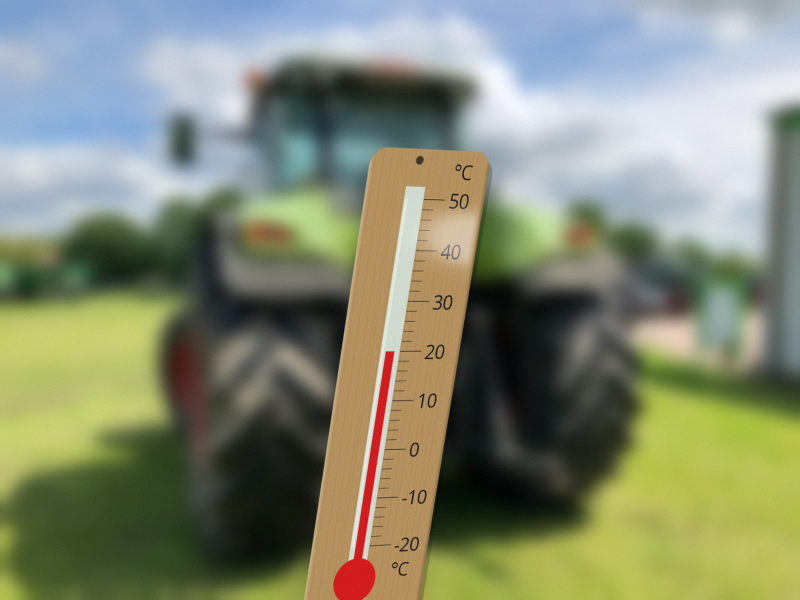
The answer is 20; °C
